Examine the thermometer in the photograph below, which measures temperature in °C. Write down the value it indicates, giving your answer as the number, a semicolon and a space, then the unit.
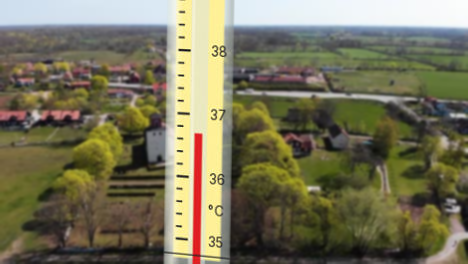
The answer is 36.7; °C
